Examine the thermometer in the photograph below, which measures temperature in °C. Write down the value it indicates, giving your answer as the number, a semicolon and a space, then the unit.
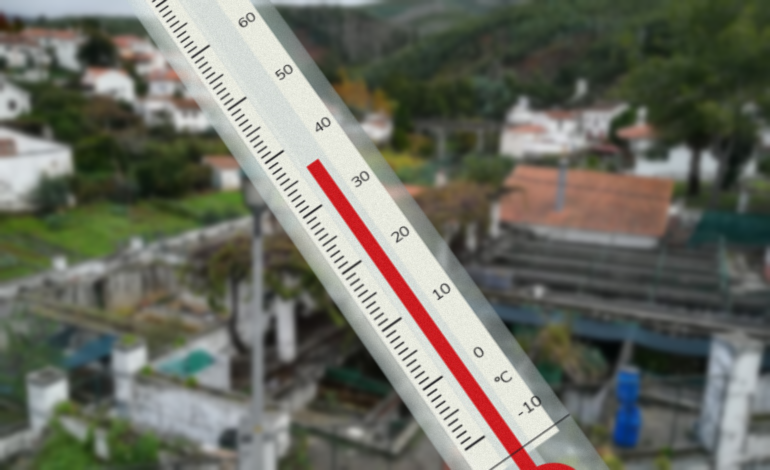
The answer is 36; °C
